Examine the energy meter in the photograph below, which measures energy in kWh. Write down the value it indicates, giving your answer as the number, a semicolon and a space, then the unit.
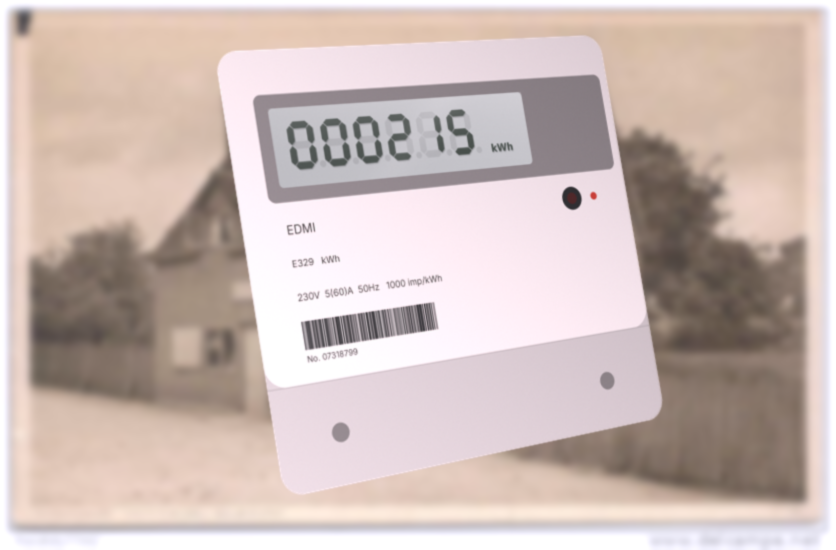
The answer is 215; kWh
